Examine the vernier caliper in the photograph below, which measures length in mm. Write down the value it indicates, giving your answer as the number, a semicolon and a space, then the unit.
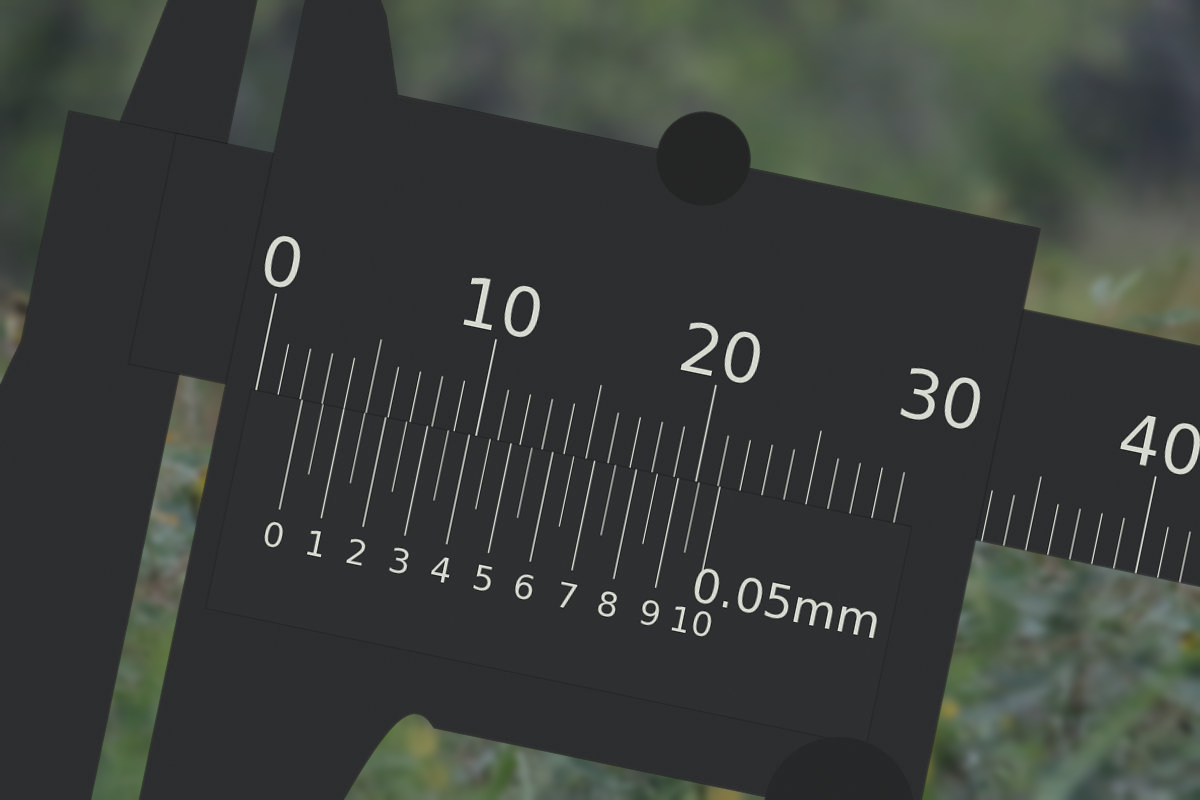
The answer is 2.10; mm
